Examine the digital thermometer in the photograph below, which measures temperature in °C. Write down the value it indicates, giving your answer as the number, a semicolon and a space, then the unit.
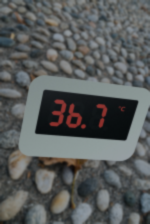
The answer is 36.7; °C
